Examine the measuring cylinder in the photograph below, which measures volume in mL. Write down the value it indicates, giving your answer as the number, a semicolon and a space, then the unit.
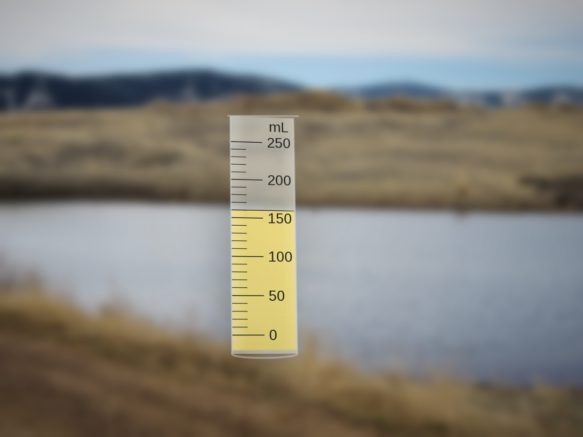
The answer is 160; mL
